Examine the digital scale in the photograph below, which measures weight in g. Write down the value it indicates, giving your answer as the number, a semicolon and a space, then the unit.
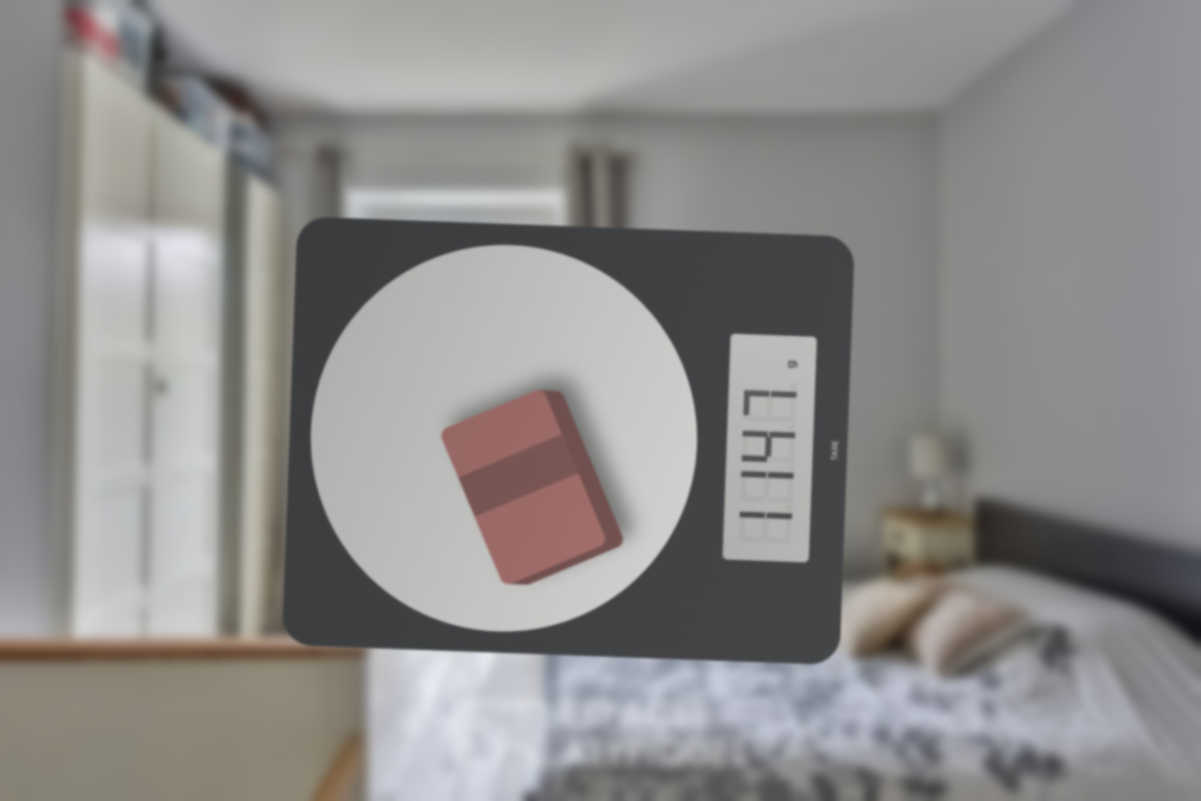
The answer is 1147; g
